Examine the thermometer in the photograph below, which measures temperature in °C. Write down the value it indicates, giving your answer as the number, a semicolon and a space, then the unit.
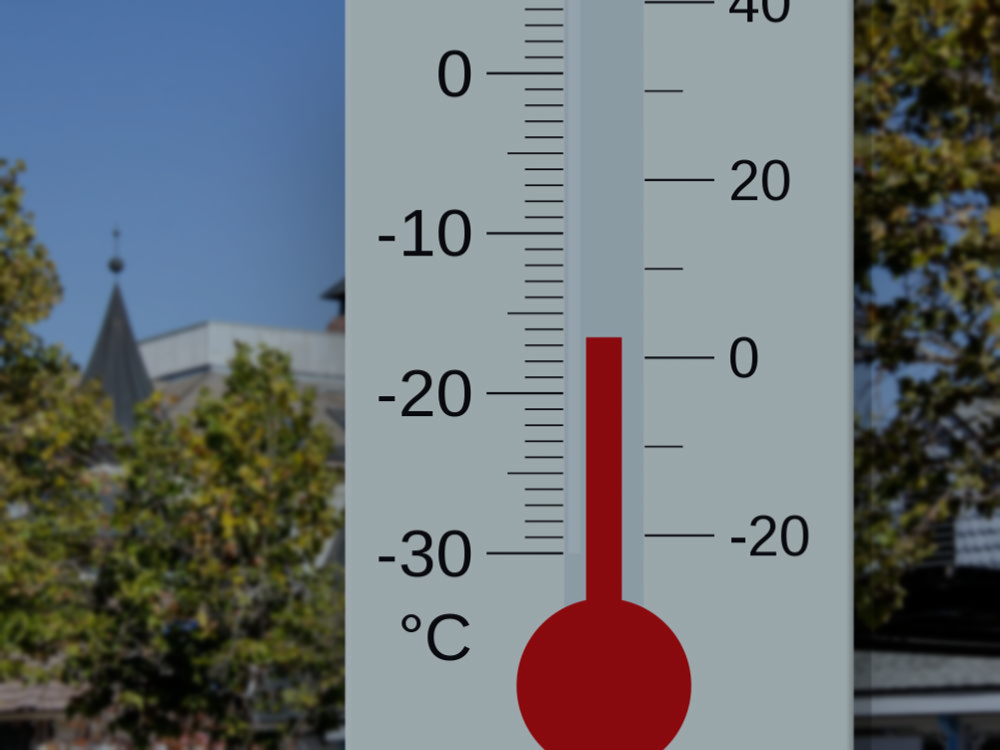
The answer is -16.5; °C
